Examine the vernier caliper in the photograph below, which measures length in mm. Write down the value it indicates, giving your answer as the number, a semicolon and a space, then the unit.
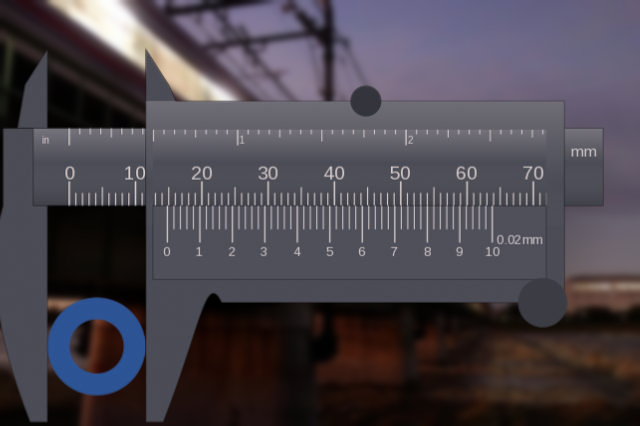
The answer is 14.8; mm
